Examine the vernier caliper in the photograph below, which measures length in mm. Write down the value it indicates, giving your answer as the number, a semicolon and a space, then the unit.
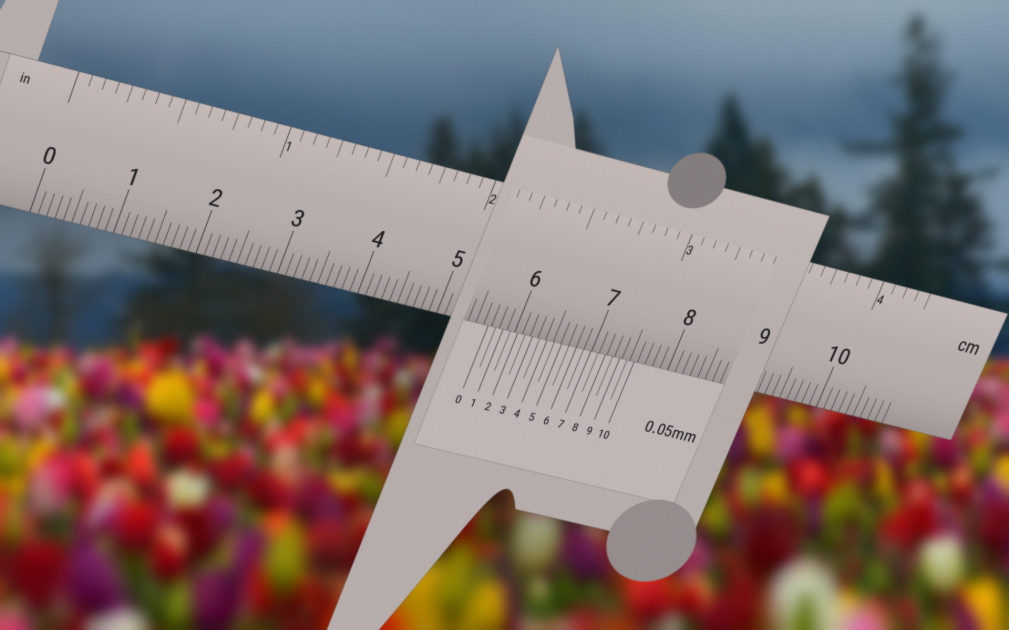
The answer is 56.6; mm
